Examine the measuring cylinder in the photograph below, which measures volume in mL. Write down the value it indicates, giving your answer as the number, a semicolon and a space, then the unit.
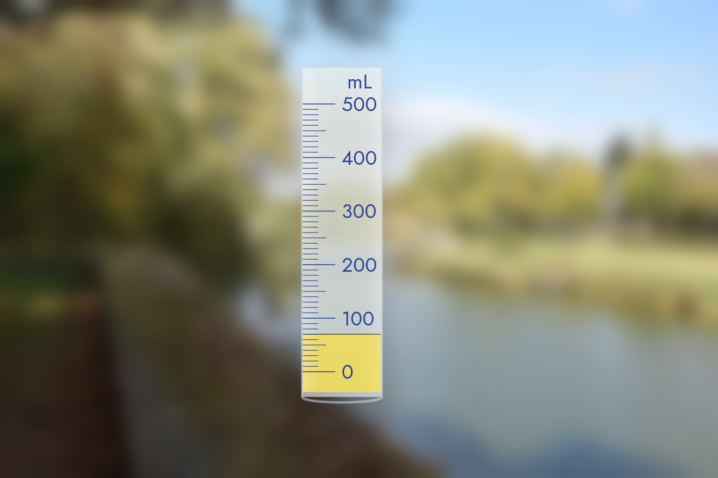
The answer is 70; mL
